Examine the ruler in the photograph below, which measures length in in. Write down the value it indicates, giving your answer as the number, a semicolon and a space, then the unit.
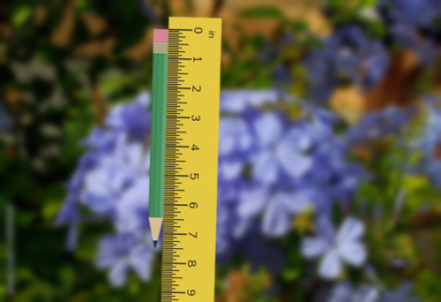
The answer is 7.5; in
